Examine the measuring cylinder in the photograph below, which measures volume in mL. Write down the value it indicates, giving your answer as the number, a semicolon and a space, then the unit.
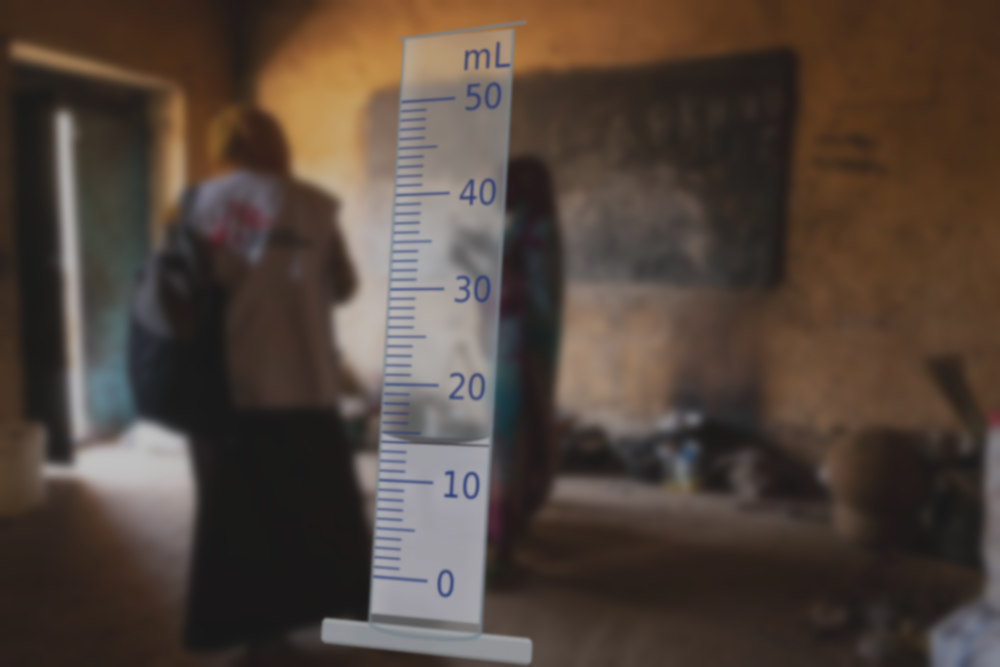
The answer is 14; mL
